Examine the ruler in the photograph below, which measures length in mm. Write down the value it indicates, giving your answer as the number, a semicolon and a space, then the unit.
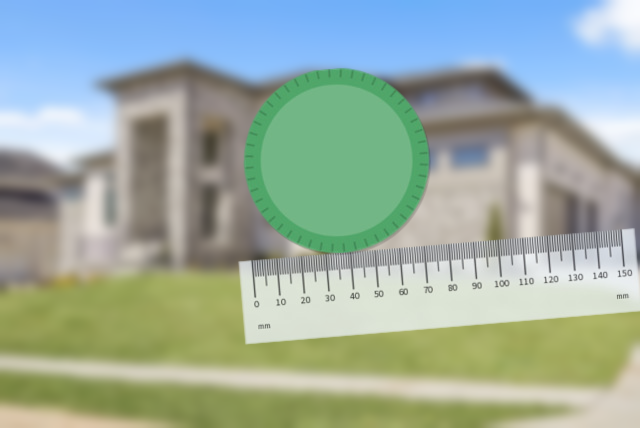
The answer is 75; mm
